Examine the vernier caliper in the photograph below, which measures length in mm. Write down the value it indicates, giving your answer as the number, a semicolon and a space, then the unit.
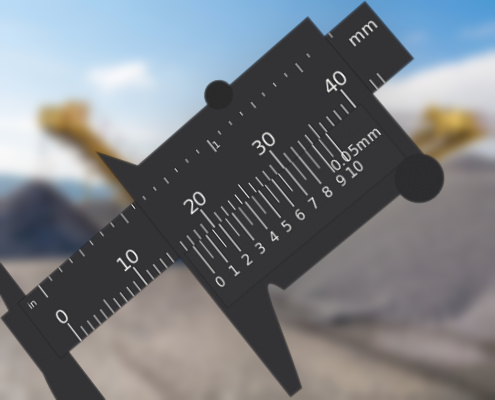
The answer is 16.8; mm
